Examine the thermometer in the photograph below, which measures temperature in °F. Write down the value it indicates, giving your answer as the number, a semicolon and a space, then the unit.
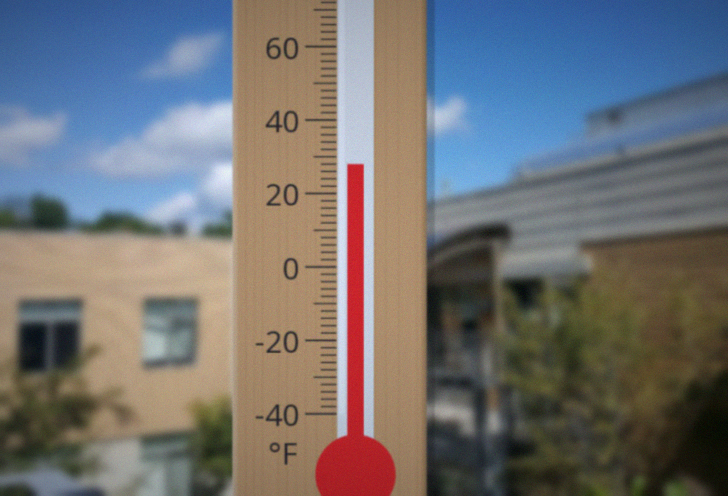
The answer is 28; °F
